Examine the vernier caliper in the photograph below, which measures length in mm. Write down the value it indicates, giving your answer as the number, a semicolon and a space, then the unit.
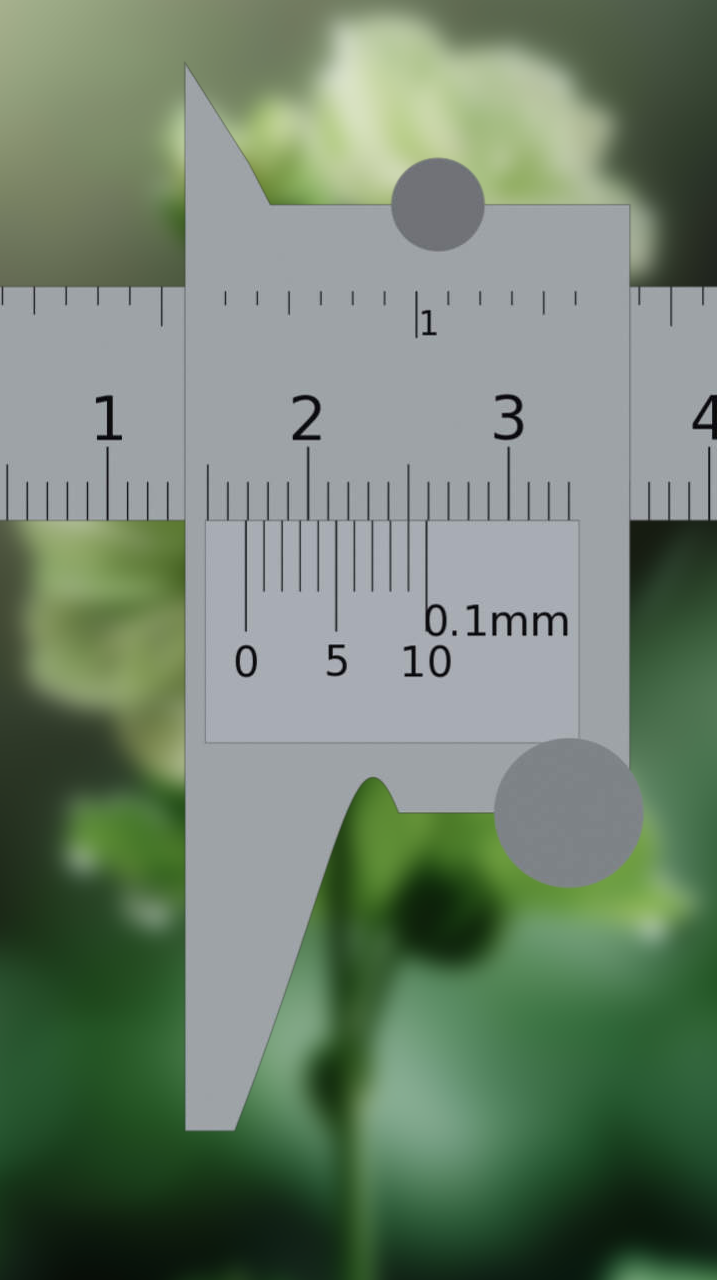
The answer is 16.9; mm
